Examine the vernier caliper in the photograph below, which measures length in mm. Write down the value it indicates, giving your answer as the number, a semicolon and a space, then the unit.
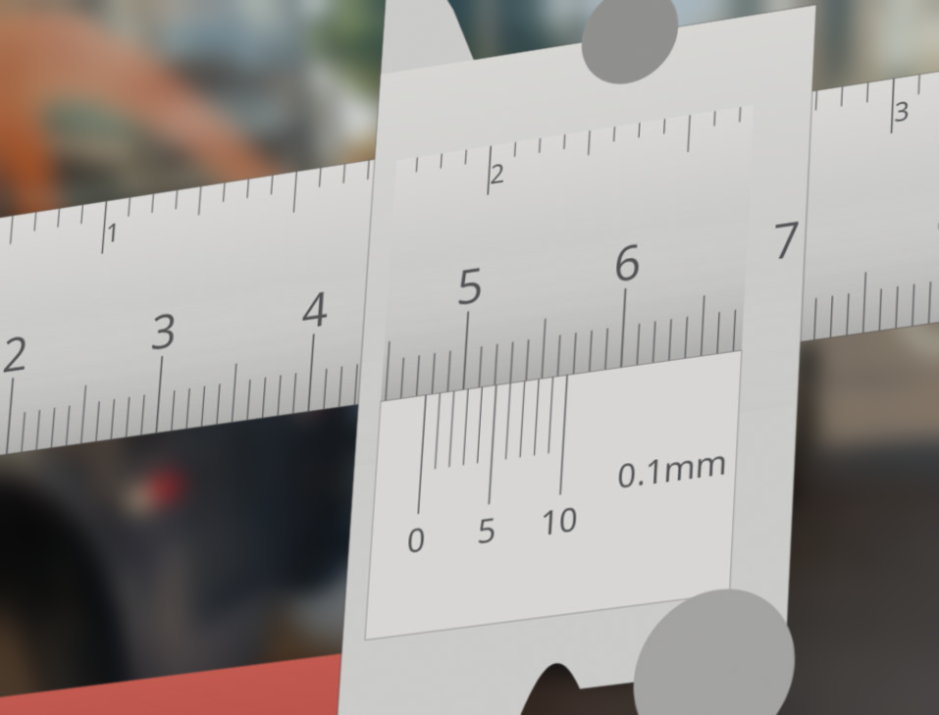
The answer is 47.6; mm
